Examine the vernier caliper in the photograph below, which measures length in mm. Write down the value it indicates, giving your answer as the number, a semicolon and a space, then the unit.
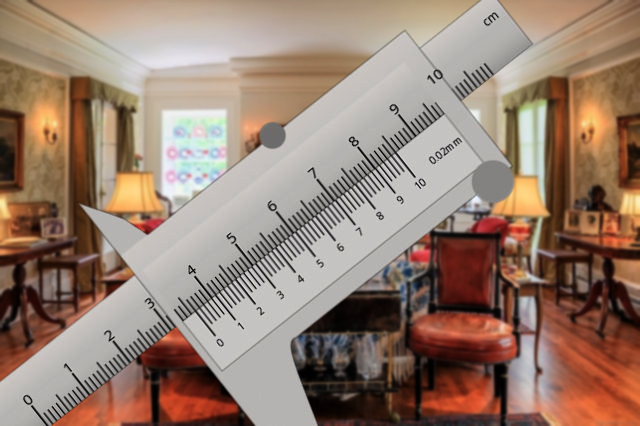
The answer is 36.0; mm
